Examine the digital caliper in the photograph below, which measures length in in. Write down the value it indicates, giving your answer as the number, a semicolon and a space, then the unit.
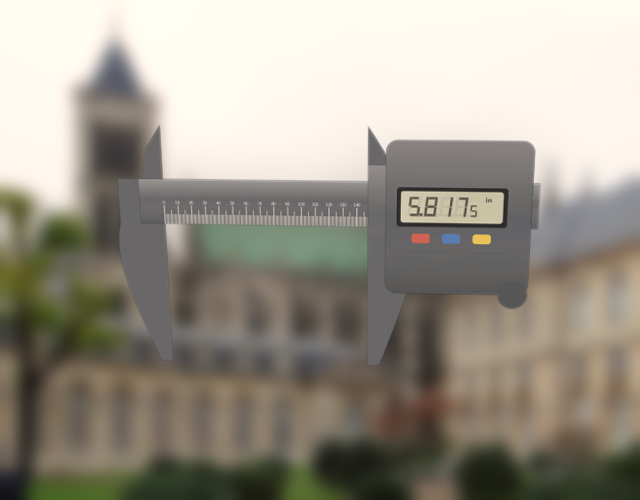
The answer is 5.8175; in
